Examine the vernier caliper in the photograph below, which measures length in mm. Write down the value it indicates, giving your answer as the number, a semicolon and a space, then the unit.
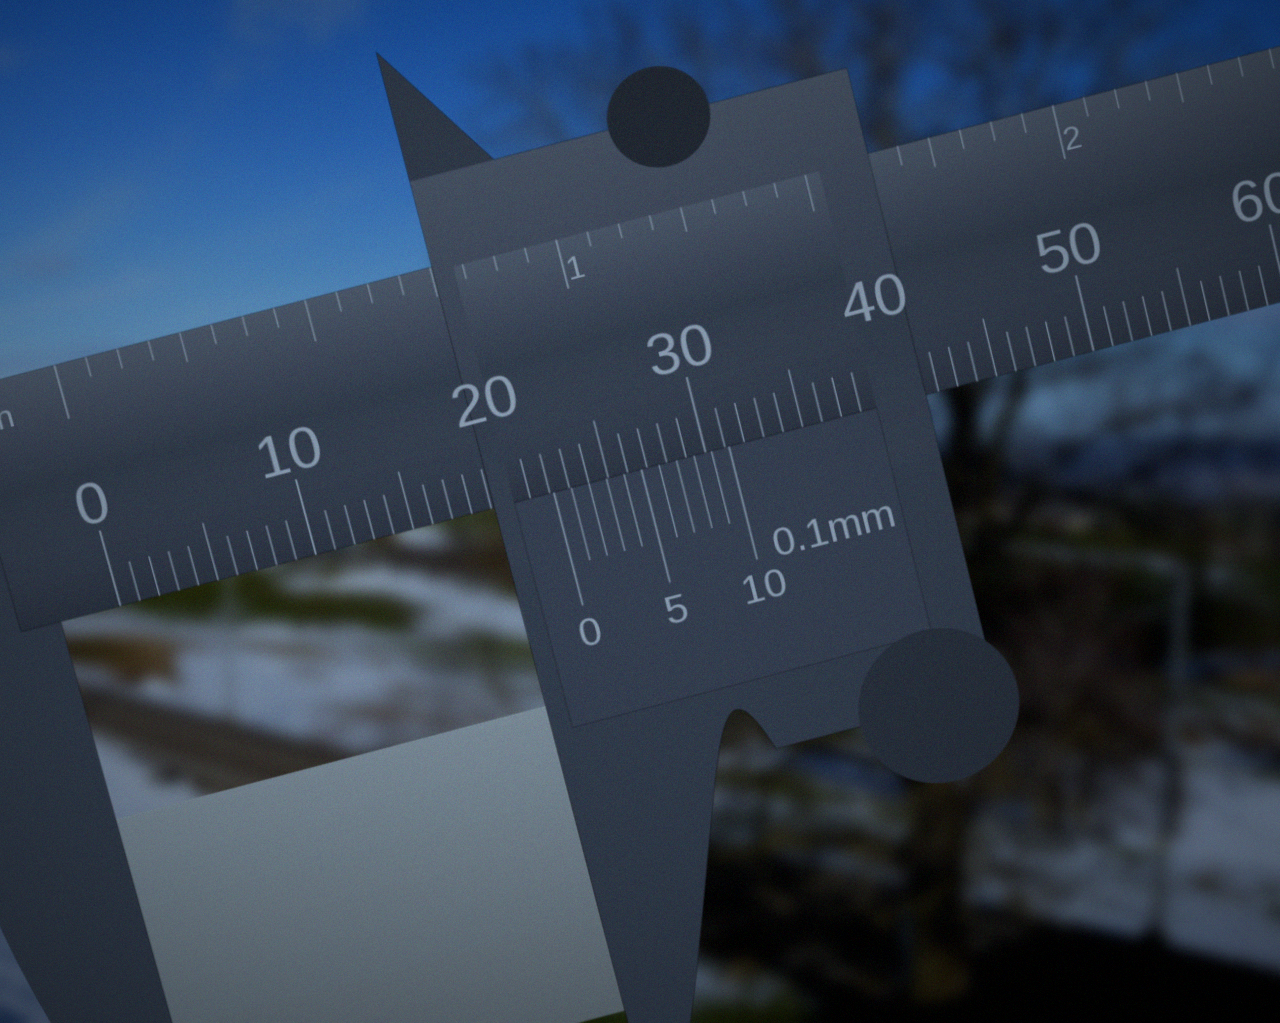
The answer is 22.2; mm
